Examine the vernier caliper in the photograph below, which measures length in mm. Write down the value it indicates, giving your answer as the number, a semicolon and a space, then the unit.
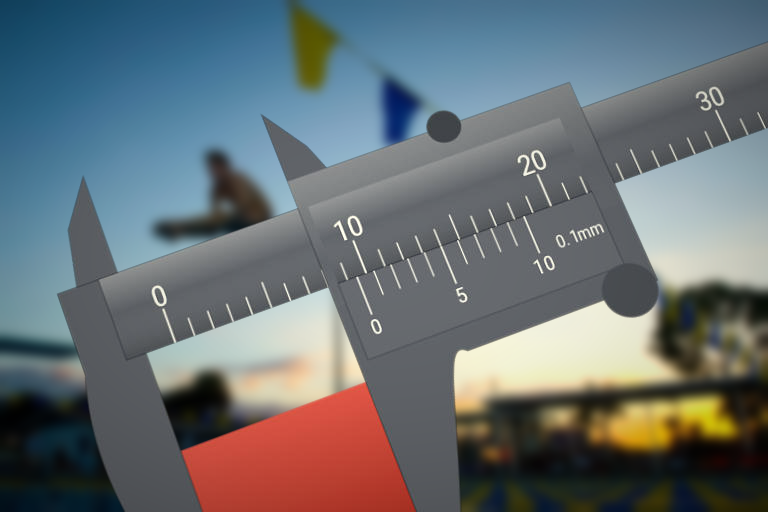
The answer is 9.5; mm
